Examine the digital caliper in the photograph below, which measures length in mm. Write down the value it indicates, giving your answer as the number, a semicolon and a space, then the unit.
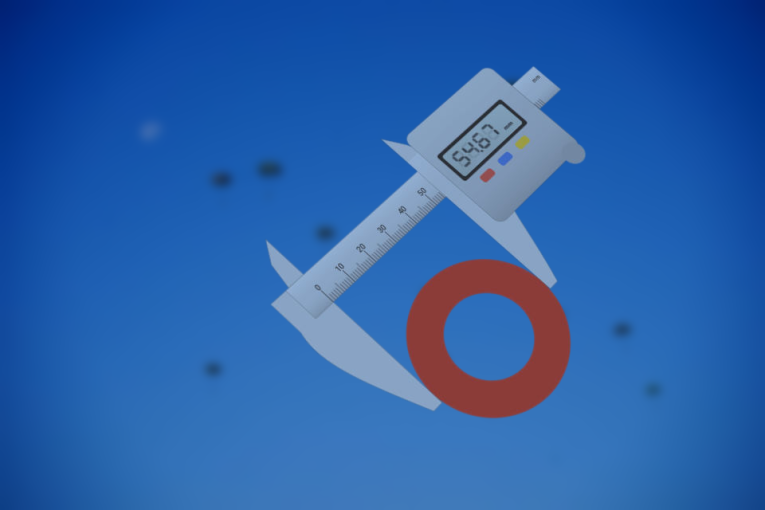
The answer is 54.67; mm
